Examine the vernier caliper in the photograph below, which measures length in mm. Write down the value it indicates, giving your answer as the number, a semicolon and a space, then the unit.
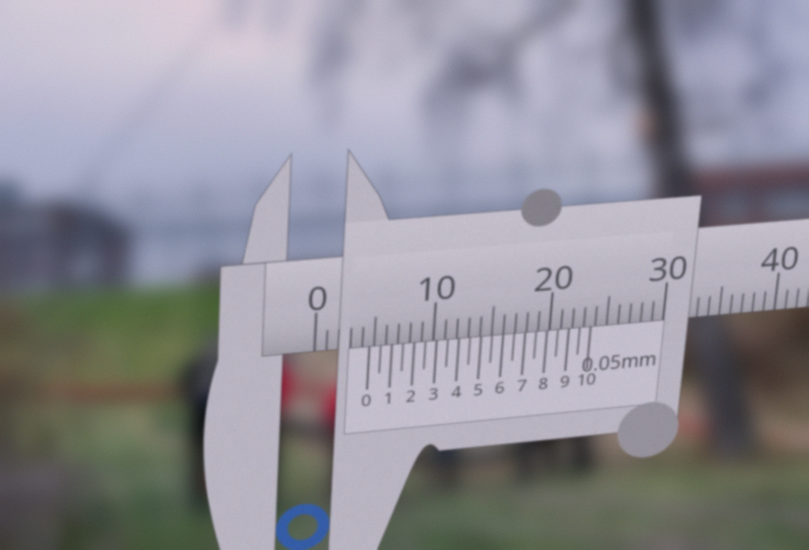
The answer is 4.6; mm
